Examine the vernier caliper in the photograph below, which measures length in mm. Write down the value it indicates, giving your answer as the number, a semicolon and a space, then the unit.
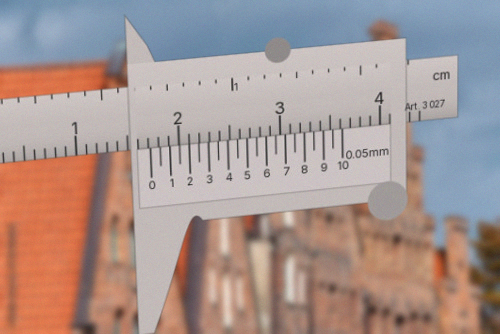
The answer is 17.2; mm
